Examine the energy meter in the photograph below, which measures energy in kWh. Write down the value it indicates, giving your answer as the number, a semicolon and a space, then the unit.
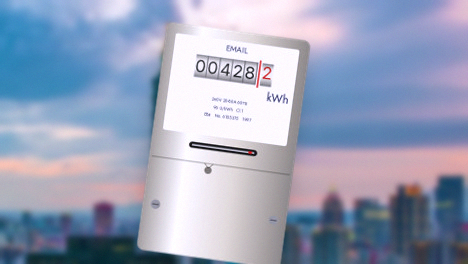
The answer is 428.2; kWh
